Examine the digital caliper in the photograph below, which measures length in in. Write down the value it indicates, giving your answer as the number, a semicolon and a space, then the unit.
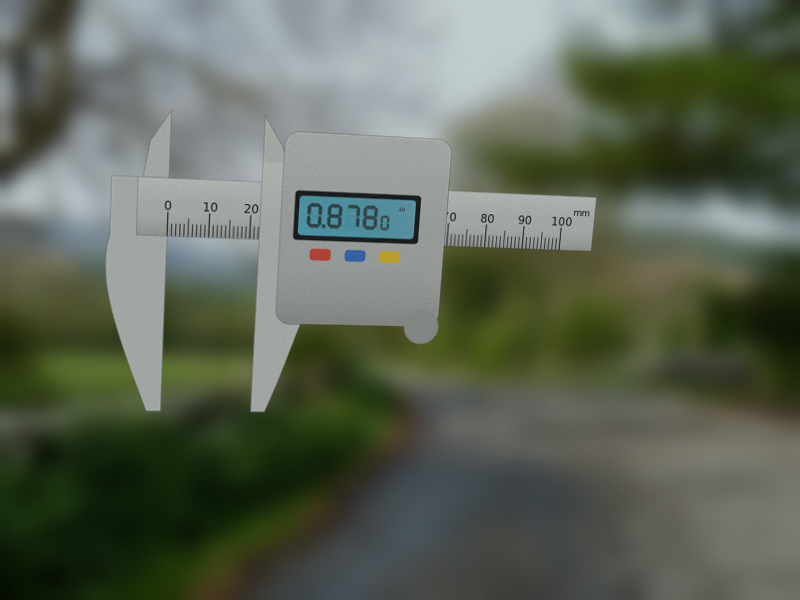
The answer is 0.8780; in
